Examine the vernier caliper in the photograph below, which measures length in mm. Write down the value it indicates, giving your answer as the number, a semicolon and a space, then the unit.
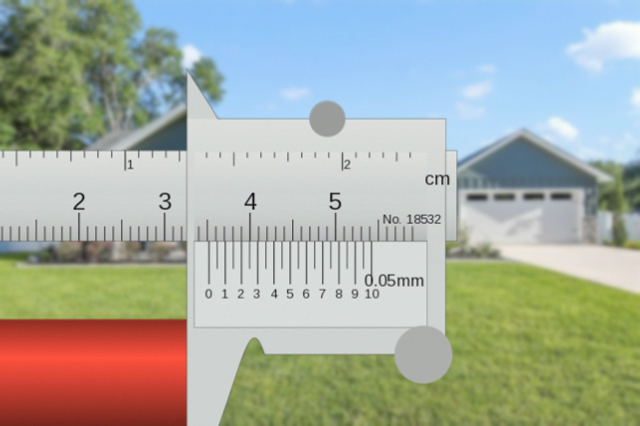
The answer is 35.2; mm
